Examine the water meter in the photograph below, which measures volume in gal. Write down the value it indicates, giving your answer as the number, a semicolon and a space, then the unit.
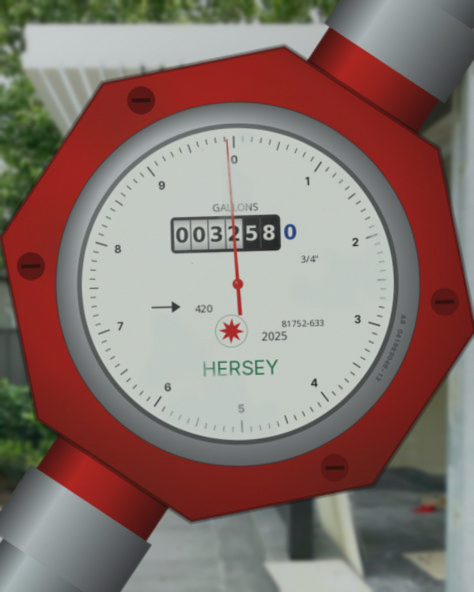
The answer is 32579.9; gal
